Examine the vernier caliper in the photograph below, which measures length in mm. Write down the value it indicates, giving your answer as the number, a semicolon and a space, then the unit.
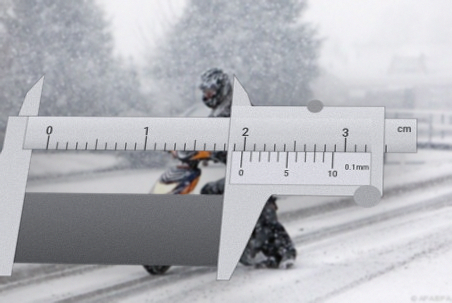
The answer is 19.8; mm
